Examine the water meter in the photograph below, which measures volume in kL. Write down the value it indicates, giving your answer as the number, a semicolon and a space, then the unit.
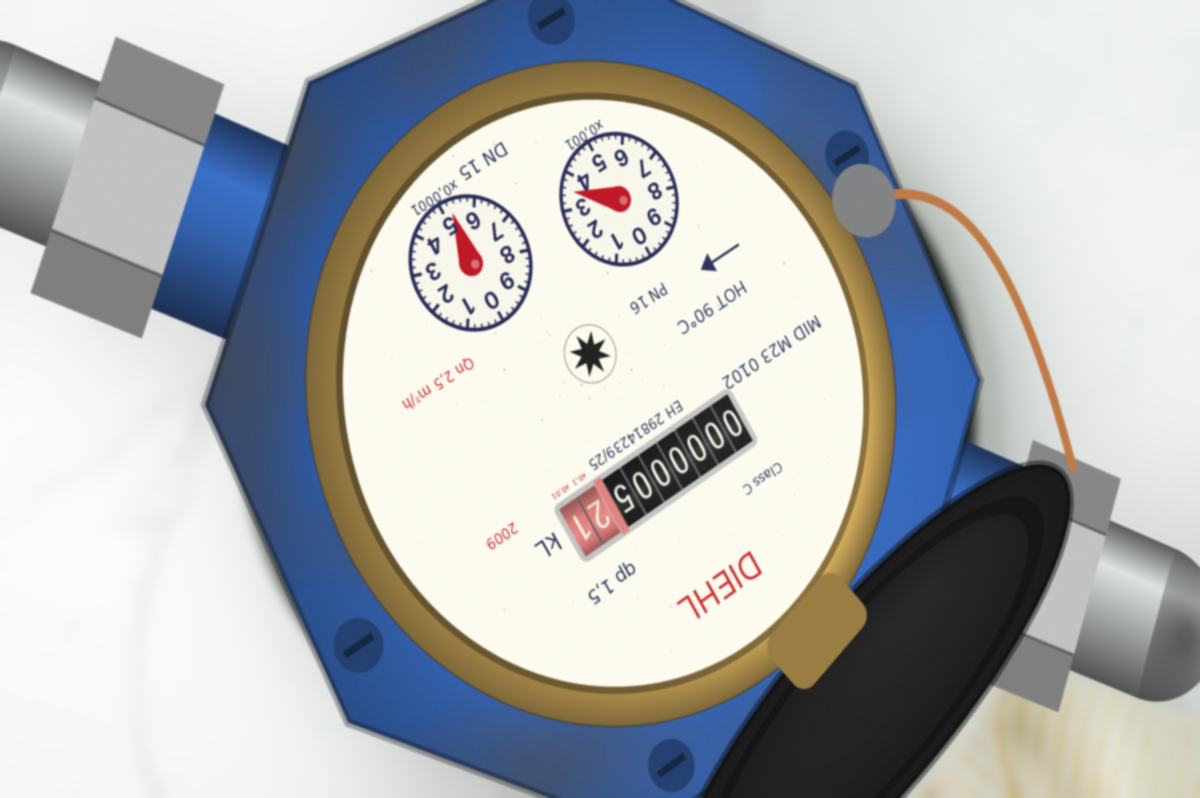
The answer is 5.2135; kL
